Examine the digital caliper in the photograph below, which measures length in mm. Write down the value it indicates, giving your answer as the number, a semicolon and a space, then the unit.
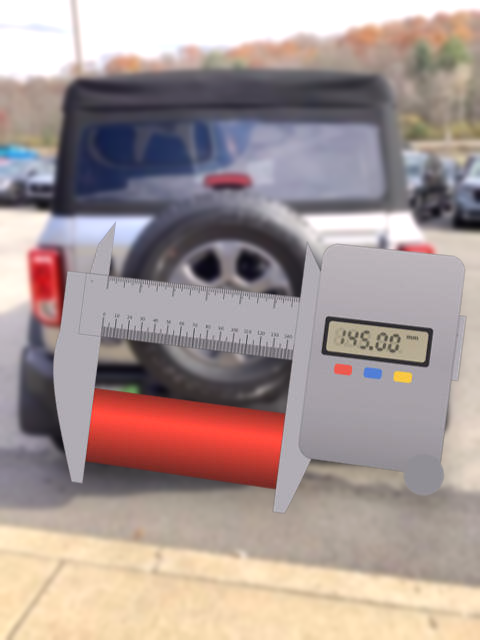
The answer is 145.00; mm
